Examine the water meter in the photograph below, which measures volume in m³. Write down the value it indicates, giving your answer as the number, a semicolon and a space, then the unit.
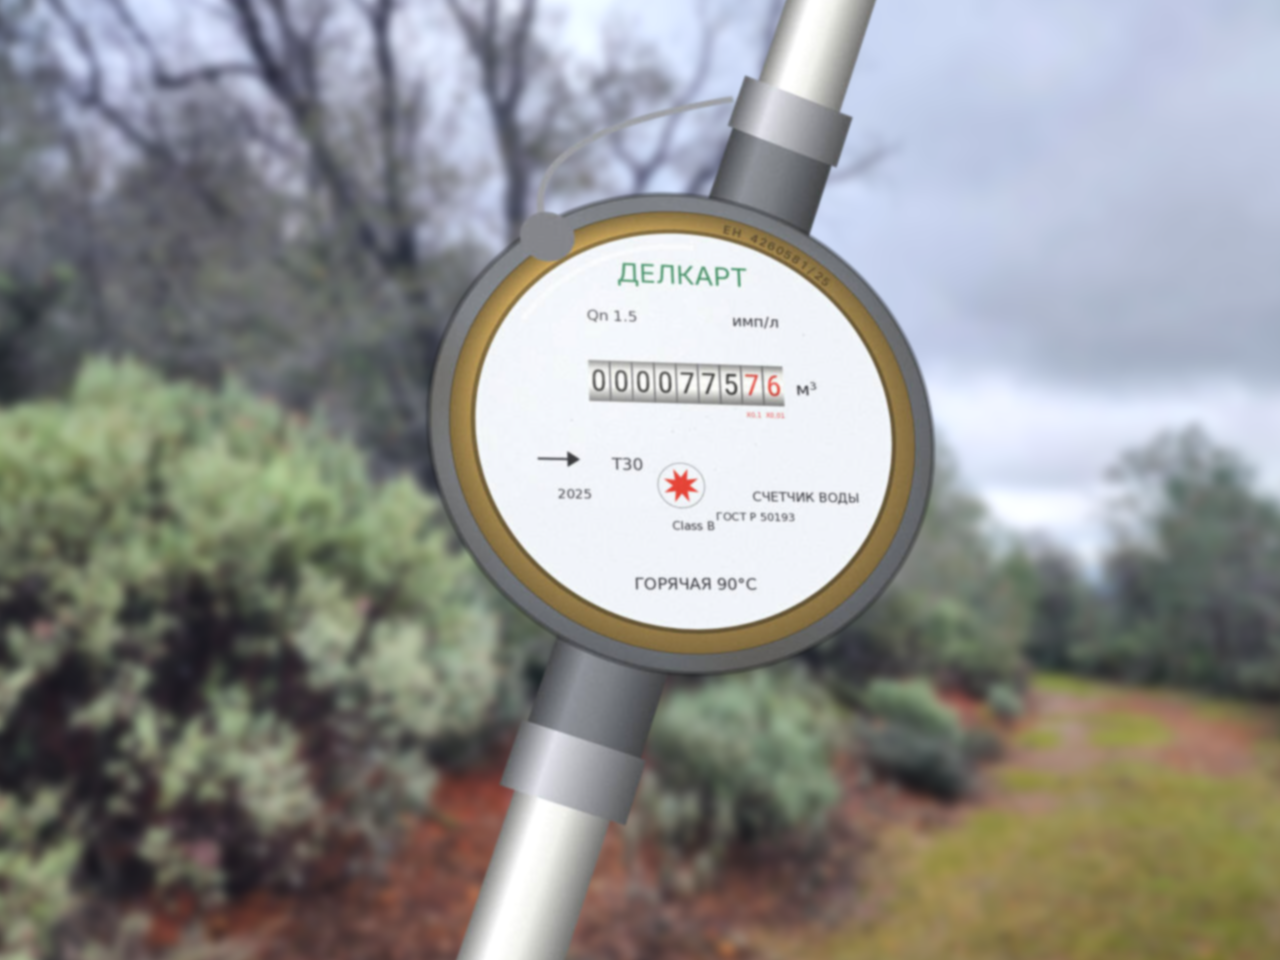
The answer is 775.76; m³
